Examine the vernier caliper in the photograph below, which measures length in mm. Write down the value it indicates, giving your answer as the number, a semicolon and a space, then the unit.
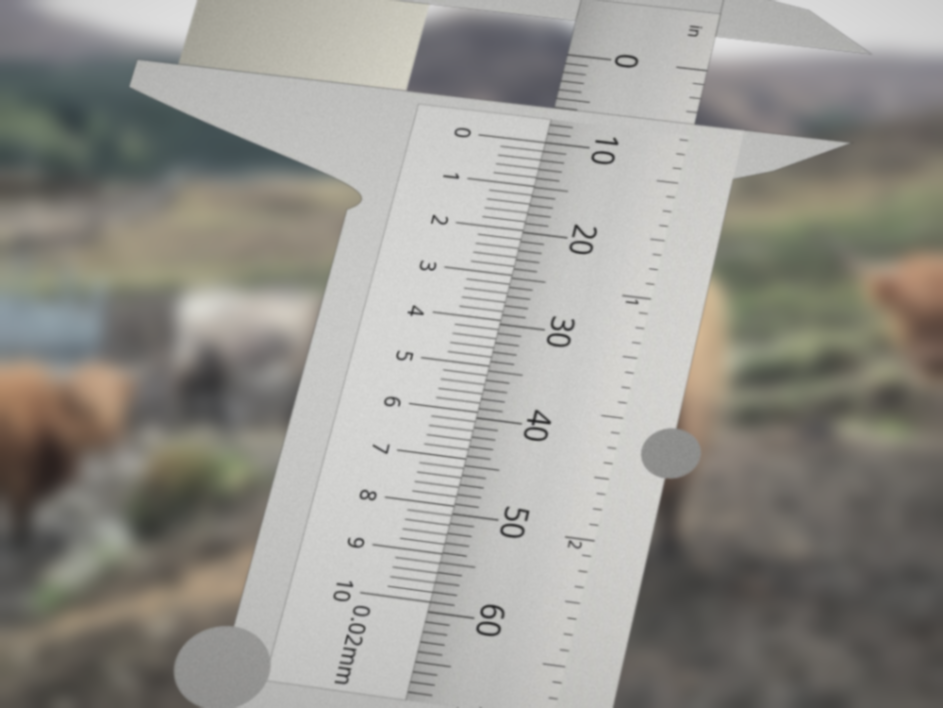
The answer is 10.0; mm
